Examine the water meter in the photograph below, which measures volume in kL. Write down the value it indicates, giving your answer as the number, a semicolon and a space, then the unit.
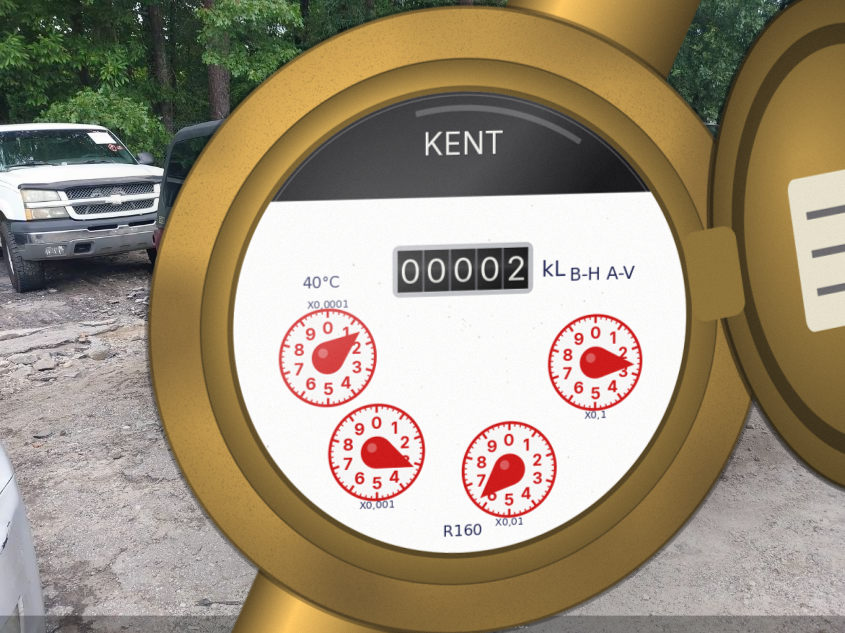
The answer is 2.2631; kL
